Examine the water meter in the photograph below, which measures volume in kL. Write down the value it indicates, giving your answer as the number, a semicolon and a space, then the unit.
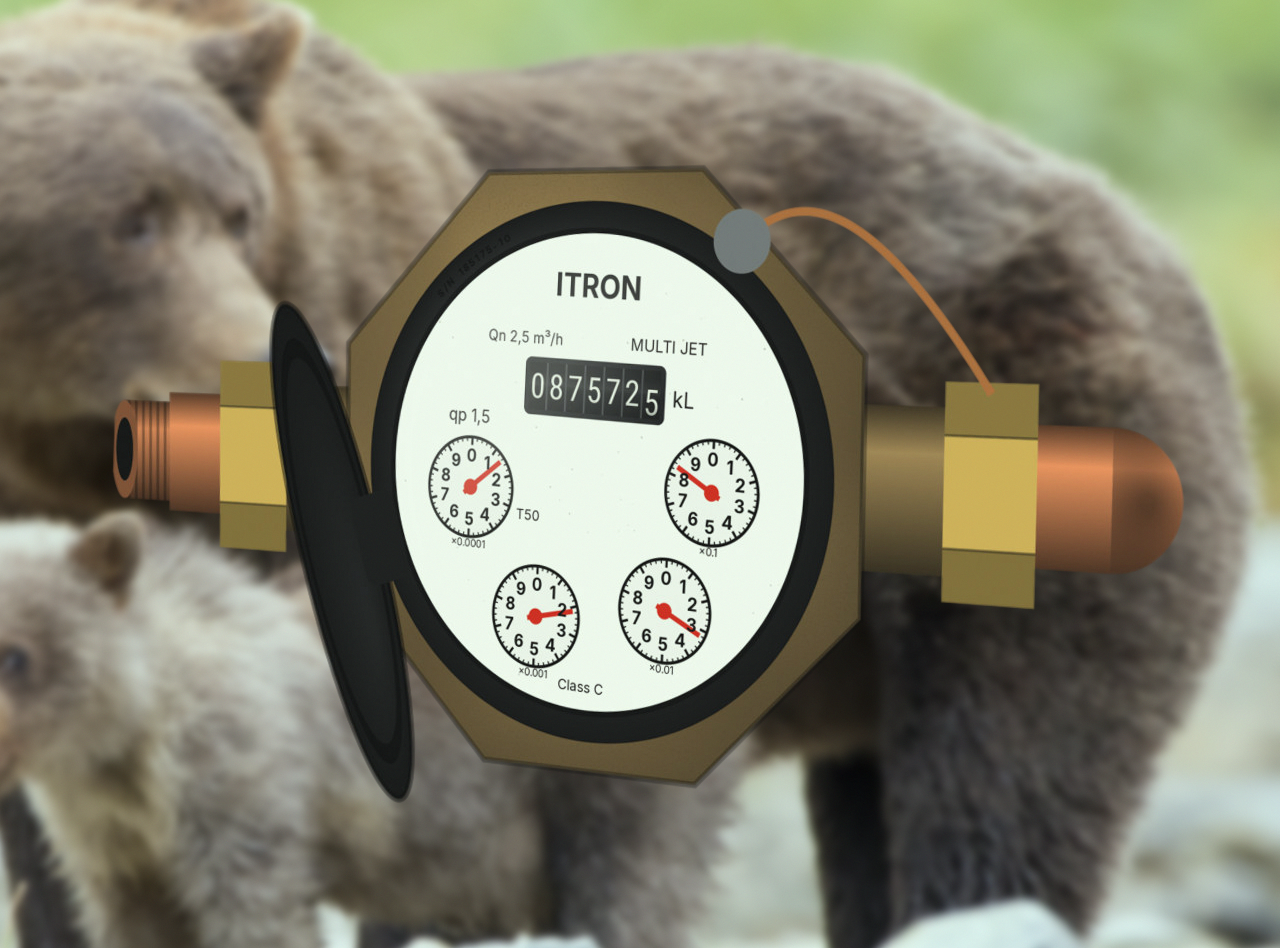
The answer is 875724.8321; kL
